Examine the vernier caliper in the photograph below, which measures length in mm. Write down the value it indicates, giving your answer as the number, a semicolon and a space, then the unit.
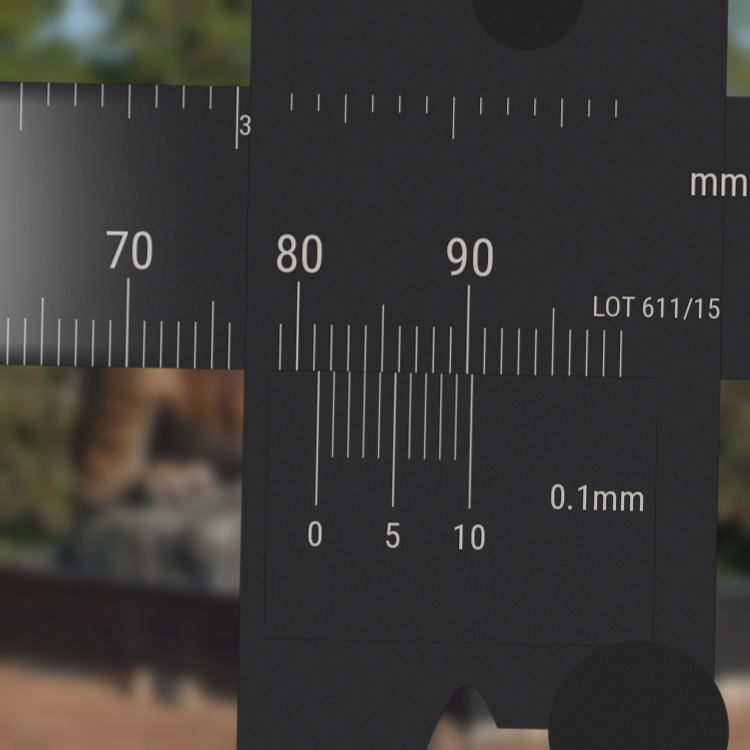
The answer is 81.3; mm
